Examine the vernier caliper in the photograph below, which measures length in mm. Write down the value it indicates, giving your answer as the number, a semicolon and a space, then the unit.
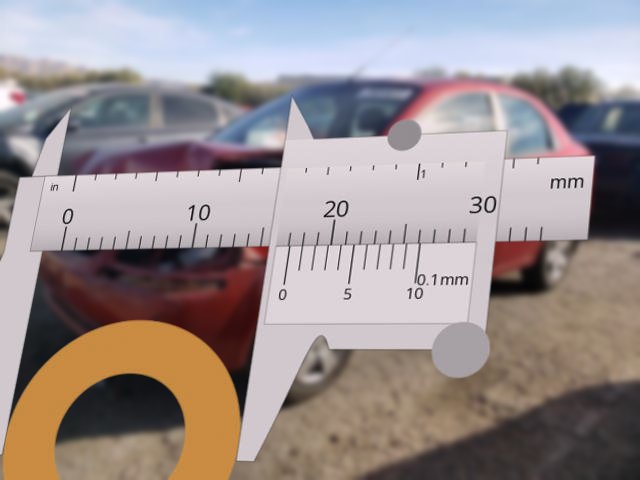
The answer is 17.1; mm
